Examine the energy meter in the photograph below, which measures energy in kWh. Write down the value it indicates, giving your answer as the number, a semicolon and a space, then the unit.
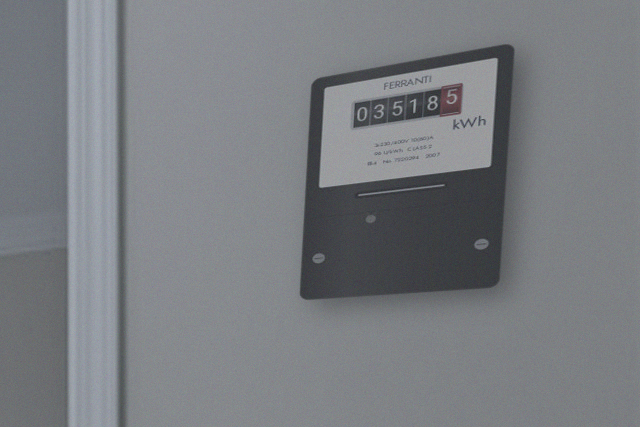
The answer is 3518.5; kWh
